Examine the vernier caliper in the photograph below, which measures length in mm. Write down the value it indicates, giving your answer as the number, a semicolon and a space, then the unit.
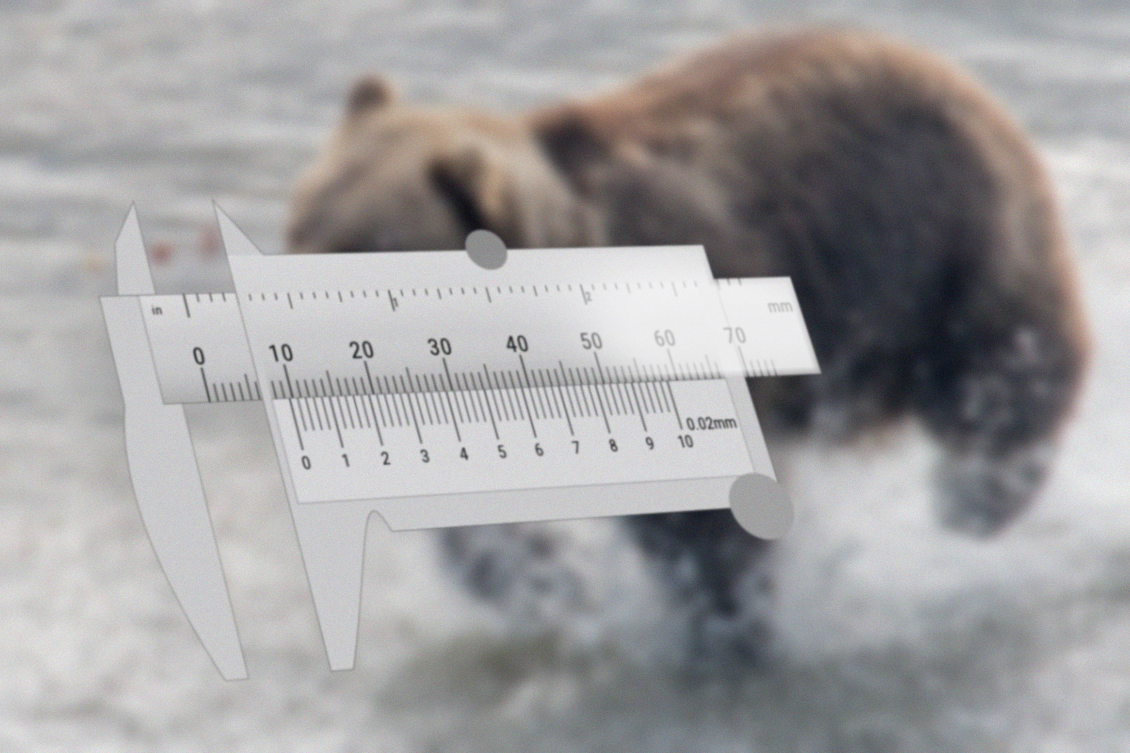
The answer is 9.6; mm
